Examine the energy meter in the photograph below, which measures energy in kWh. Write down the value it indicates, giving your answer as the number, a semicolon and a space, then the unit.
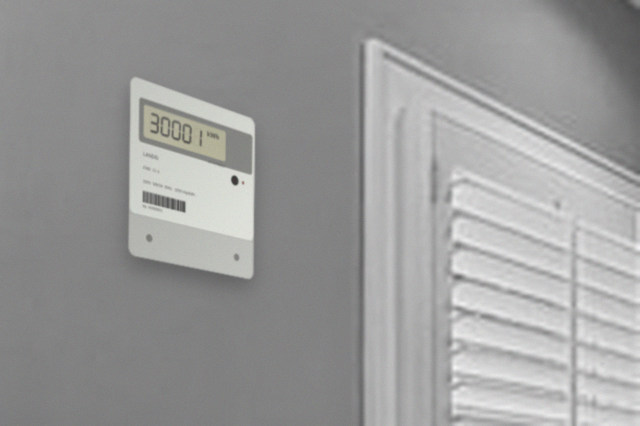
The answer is 30001; kWh
